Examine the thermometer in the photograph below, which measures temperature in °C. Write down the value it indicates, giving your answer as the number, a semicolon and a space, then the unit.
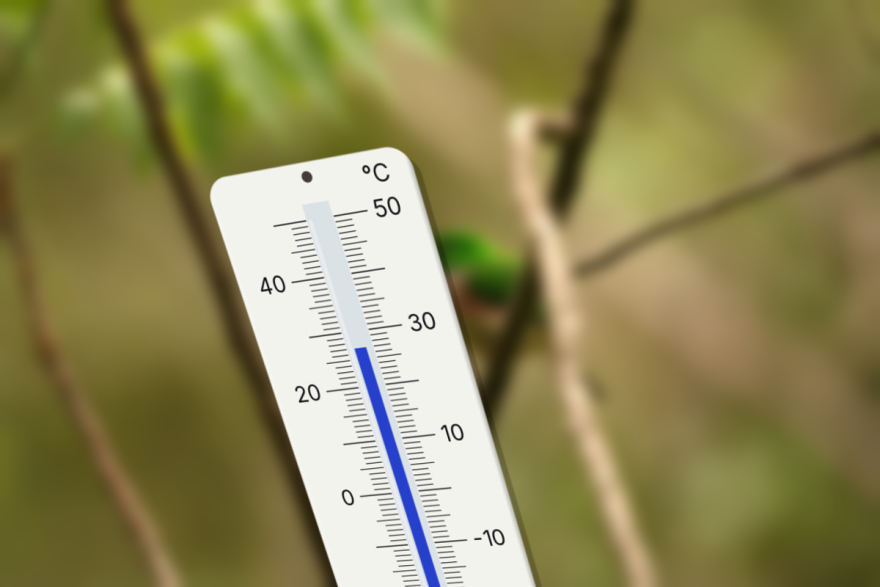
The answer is 27; °C
